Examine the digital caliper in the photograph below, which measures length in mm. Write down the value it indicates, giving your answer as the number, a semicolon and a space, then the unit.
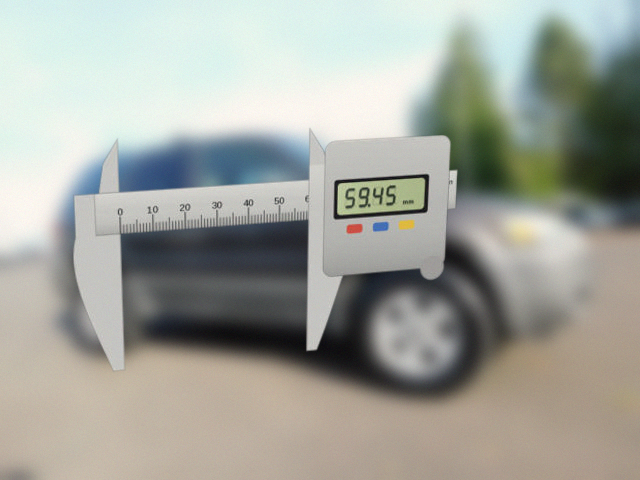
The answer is 59.45; mm
